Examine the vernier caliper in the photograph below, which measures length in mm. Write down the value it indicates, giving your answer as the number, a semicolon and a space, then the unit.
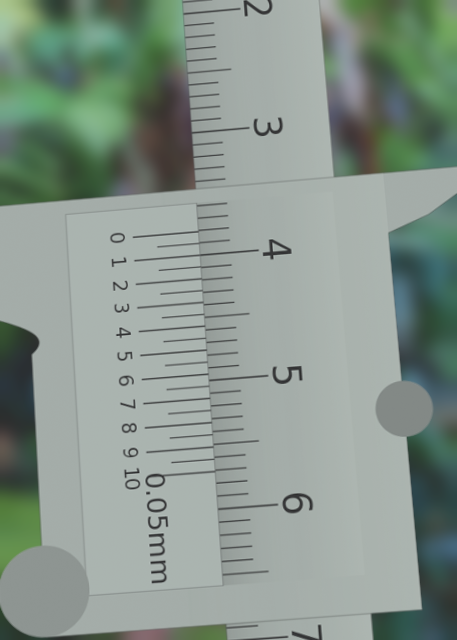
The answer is 38.1; mm
